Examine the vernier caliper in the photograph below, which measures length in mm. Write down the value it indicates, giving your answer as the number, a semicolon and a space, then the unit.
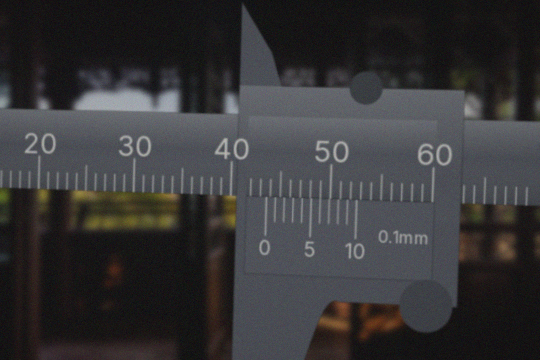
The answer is 43.6; mm
